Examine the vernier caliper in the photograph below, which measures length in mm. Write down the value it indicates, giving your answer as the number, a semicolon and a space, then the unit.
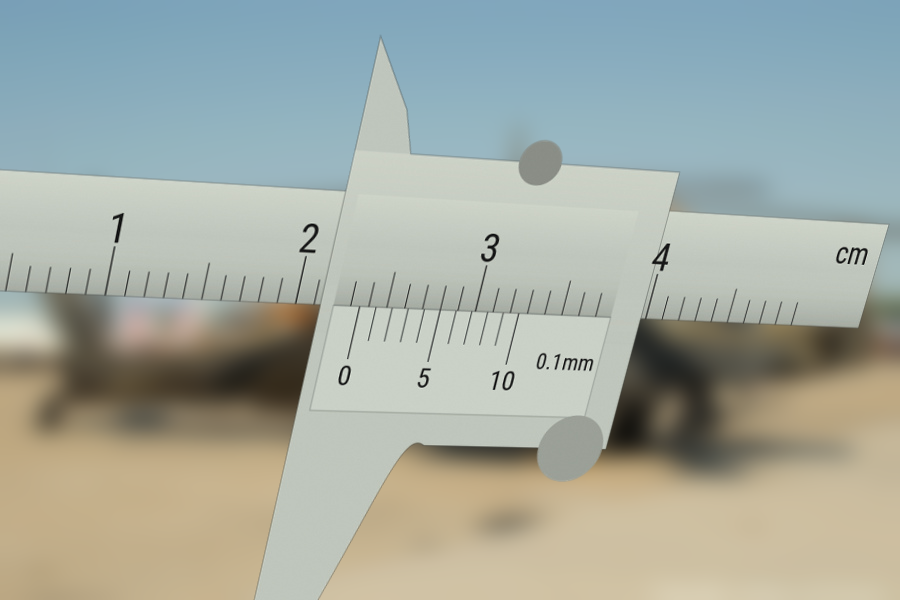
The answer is 23.5; mm
